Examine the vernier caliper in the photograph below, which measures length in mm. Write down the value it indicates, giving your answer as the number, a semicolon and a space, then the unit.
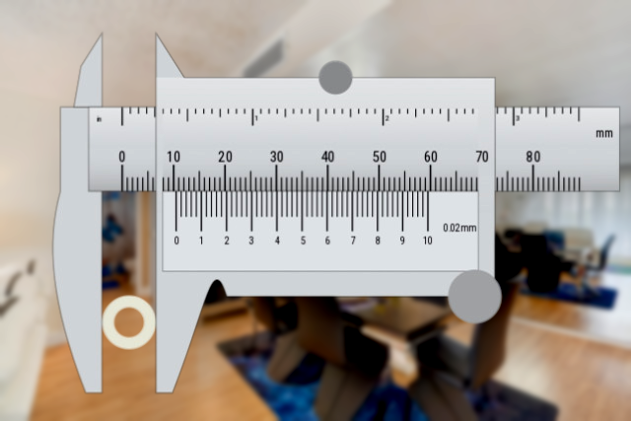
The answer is 10.5; mm
